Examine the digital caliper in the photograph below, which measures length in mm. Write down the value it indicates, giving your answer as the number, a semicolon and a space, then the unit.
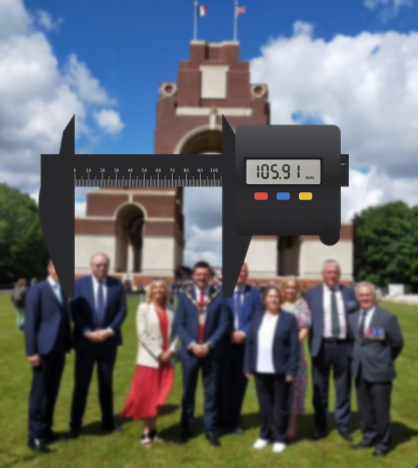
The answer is 105.91; mm
